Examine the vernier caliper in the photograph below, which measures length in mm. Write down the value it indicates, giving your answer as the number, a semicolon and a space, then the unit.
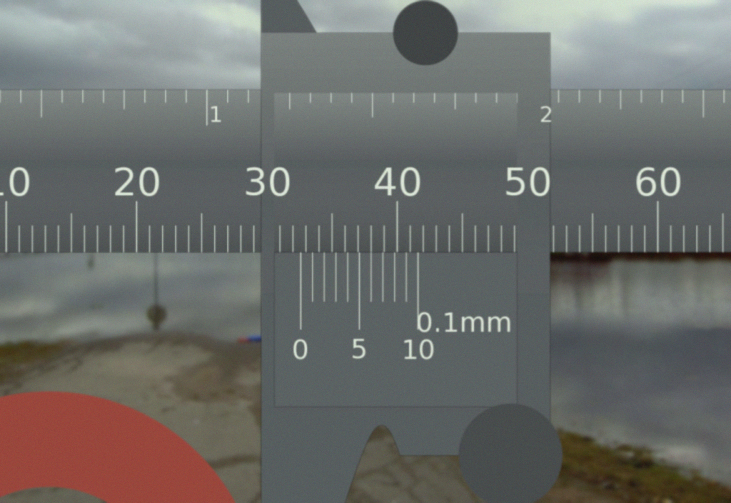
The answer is 32.6; mm
